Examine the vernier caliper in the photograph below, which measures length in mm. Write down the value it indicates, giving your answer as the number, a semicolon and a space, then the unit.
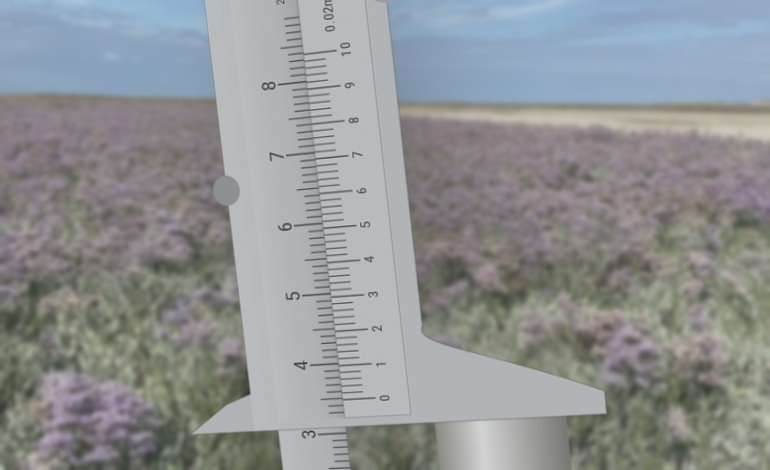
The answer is 34.8; mm
